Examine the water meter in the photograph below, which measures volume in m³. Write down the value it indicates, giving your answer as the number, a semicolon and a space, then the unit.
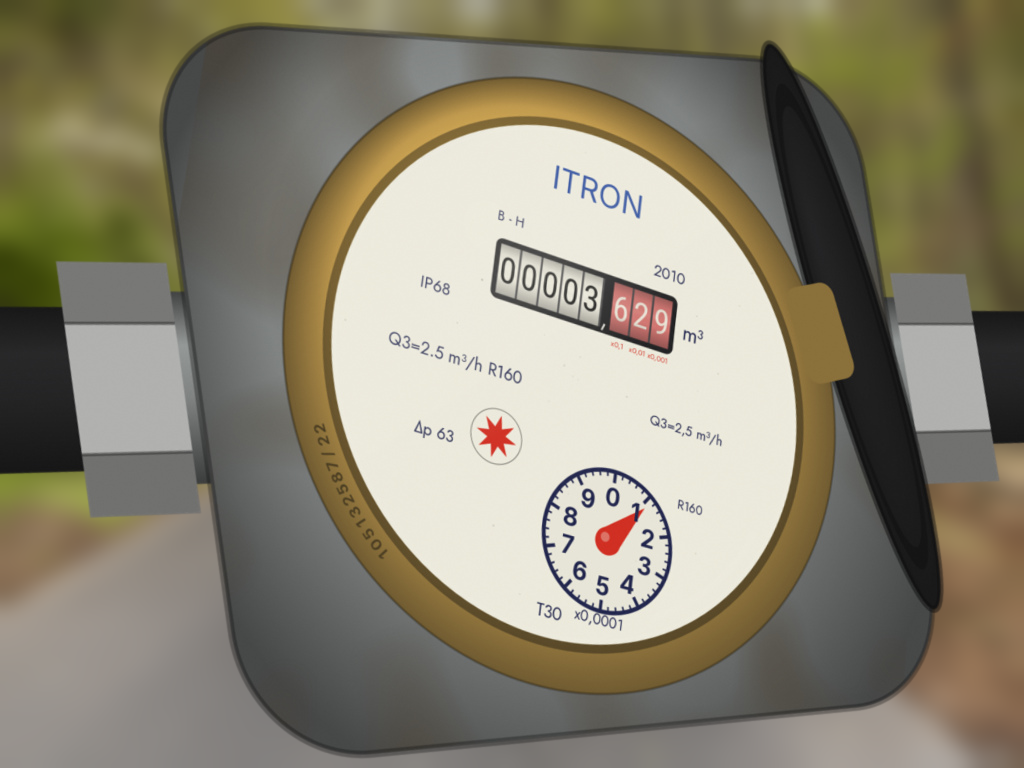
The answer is 3.6291; m³
